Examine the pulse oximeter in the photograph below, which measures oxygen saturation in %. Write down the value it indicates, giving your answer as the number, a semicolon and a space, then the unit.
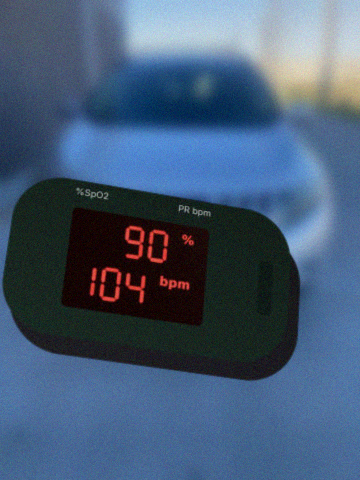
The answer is 90; %
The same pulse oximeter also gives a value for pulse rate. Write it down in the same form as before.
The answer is 104; bpm
